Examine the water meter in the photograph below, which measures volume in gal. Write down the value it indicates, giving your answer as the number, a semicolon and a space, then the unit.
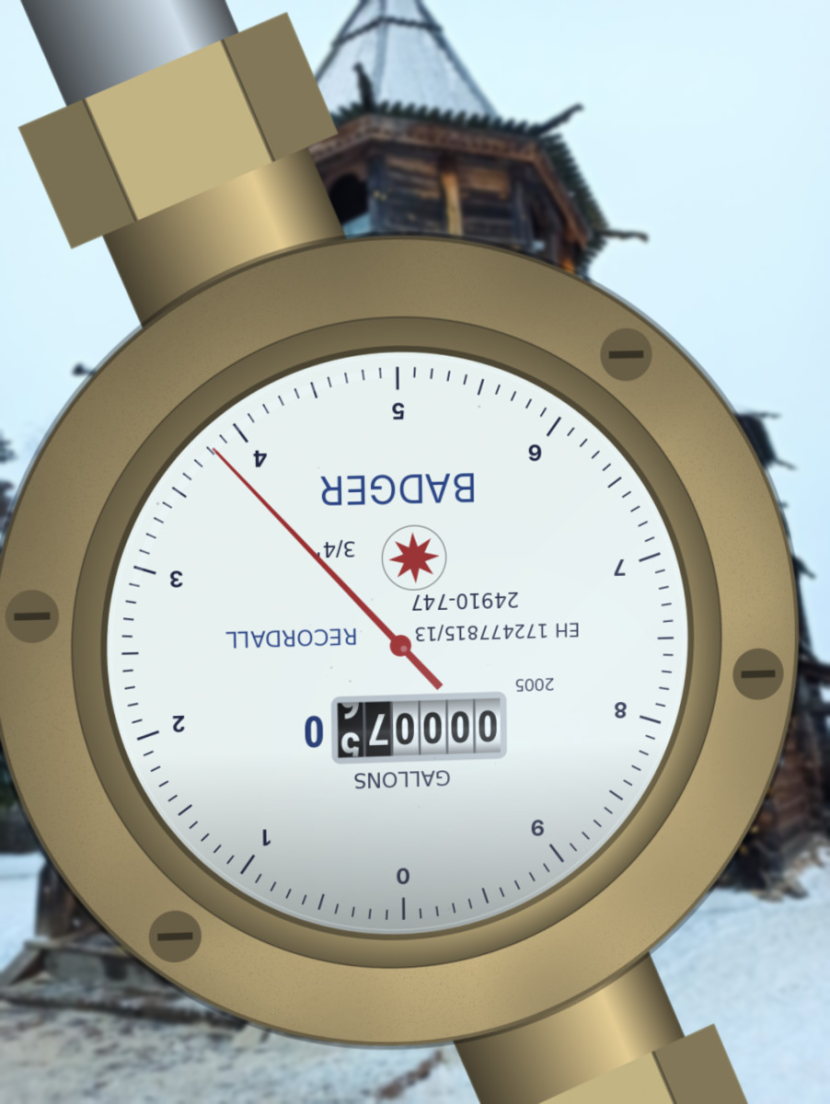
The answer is 753.8; gal
